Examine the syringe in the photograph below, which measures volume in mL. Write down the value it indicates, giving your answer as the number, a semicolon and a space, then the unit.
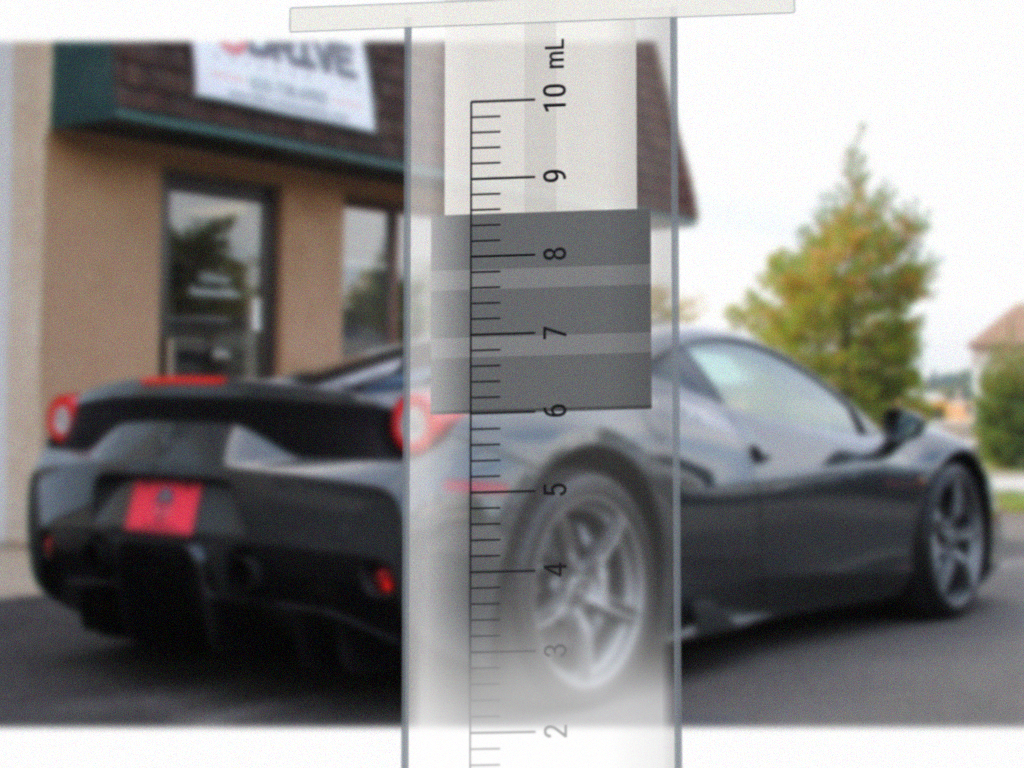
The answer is 6; mL
